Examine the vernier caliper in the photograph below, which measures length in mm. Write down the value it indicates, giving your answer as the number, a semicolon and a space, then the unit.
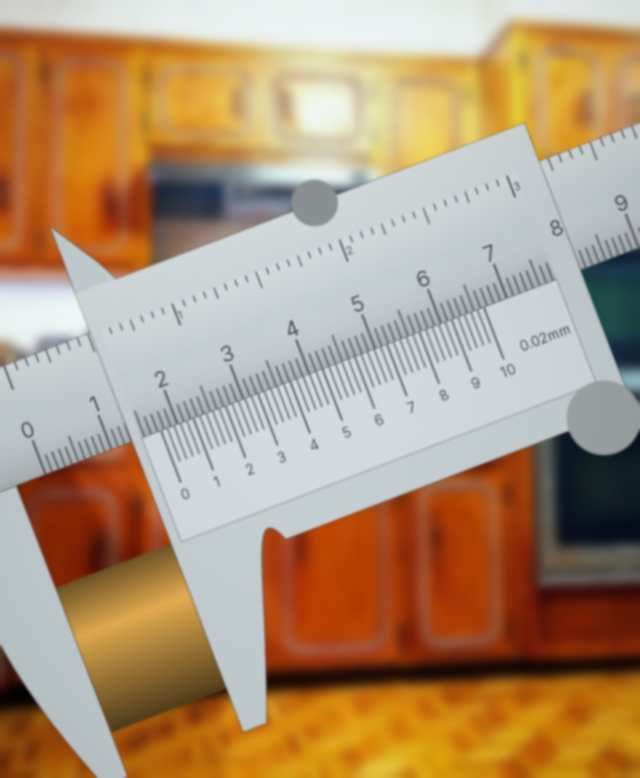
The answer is 17.5; mm
